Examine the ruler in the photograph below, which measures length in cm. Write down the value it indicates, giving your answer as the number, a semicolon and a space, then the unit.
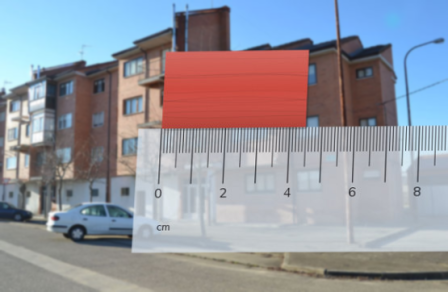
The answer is 4.5; cm
